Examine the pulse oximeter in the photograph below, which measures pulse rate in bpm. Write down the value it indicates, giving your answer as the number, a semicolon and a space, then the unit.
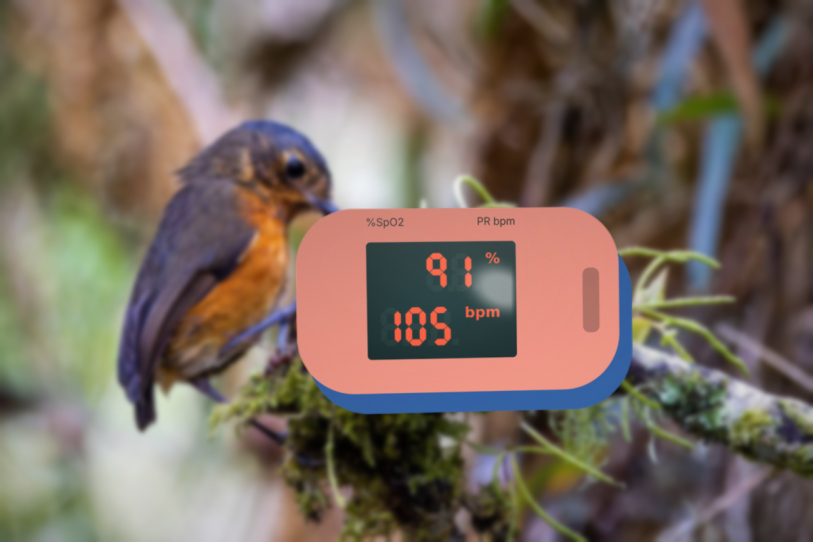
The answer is 105; bpm
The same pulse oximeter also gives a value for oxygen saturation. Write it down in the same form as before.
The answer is 91; %
